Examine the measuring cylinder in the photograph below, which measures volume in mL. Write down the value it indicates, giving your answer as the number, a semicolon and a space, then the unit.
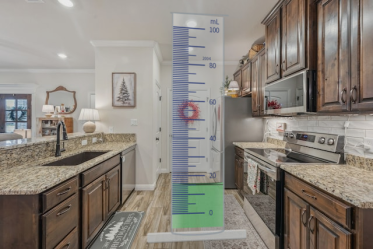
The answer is 15; mL
